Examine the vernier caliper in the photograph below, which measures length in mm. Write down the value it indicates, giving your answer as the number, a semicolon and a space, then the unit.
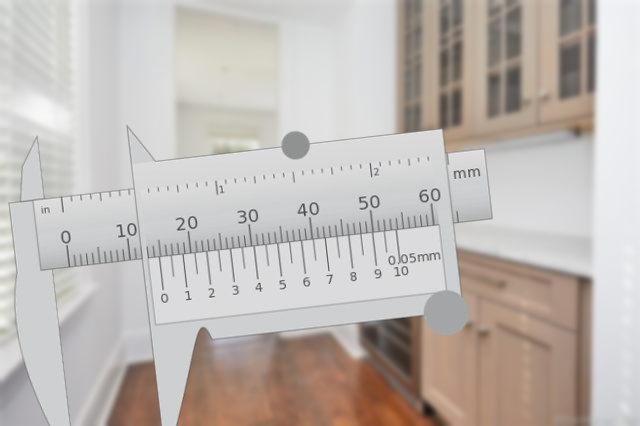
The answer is 14.8; mm
